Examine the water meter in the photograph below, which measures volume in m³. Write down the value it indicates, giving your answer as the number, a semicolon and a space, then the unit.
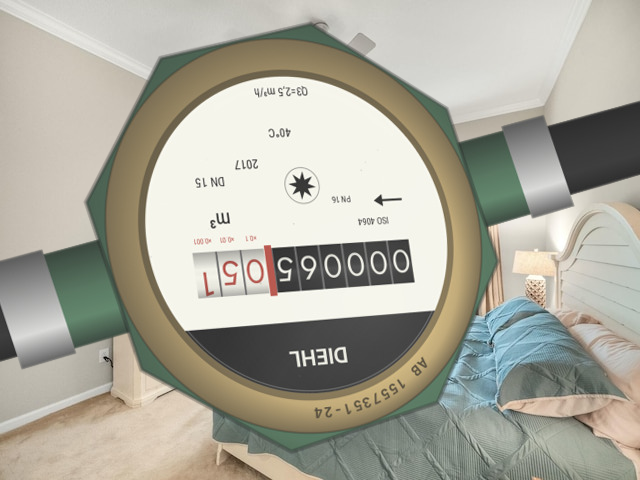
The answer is 65.051; m³
